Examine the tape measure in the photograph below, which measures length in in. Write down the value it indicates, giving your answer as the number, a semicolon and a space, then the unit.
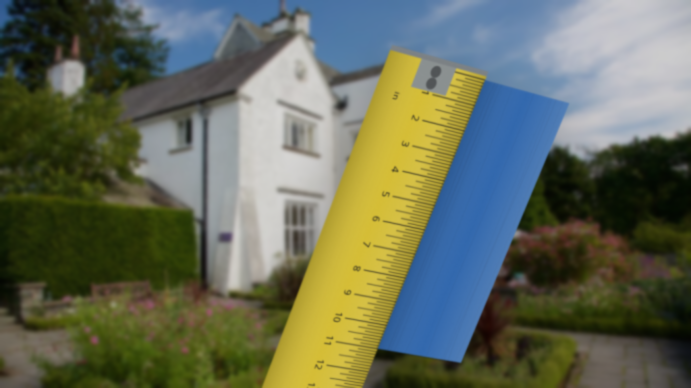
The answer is 11; in
